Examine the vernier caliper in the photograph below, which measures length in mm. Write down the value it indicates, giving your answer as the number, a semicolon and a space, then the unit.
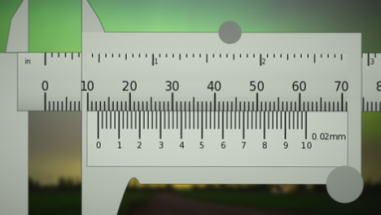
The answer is 12.5; mm
